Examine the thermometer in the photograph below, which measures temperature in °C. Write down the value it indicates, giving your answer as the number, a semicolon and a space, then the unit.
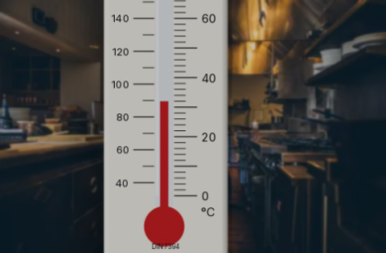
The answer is 32; °C
